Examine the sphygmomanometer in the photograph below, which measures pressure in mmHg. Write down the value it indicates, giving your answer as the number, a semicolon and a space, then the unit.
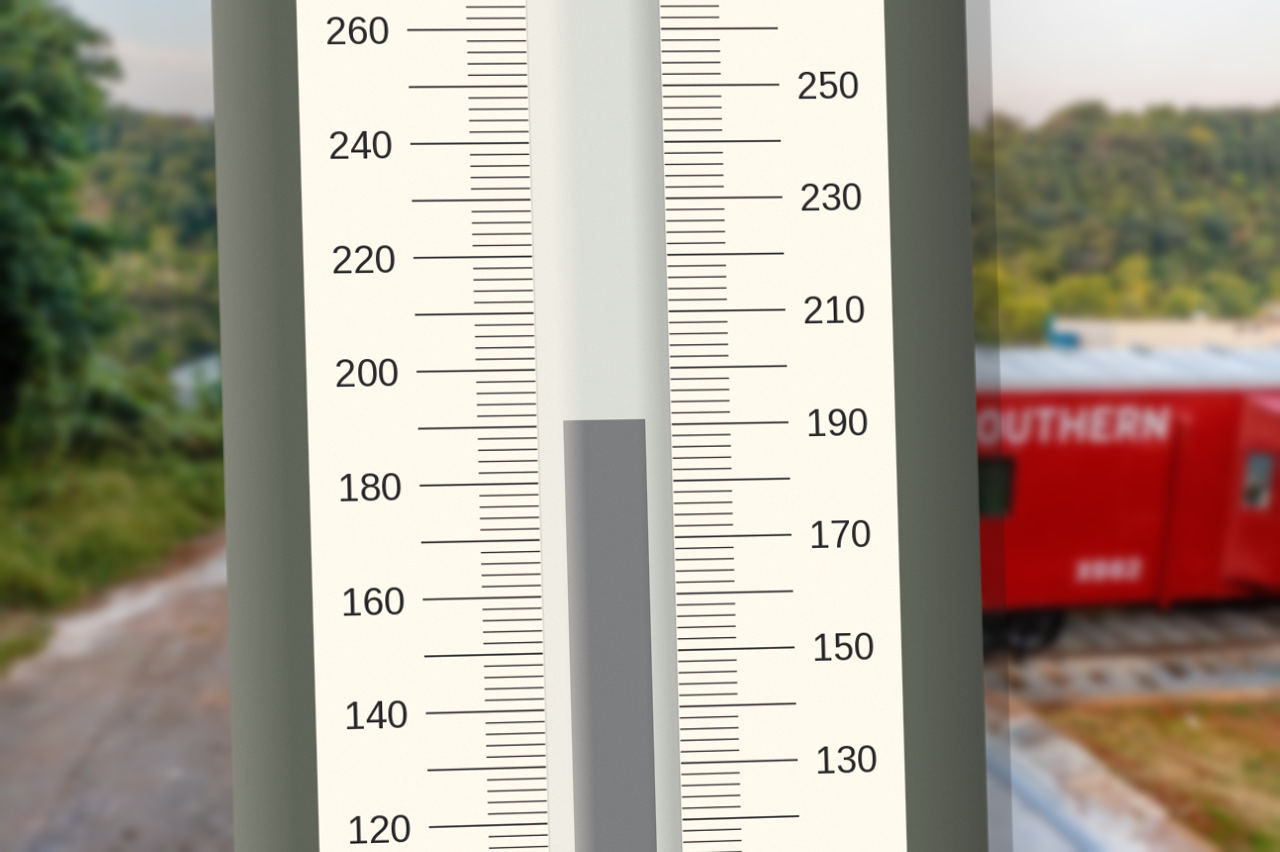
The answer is 191; mmHg
